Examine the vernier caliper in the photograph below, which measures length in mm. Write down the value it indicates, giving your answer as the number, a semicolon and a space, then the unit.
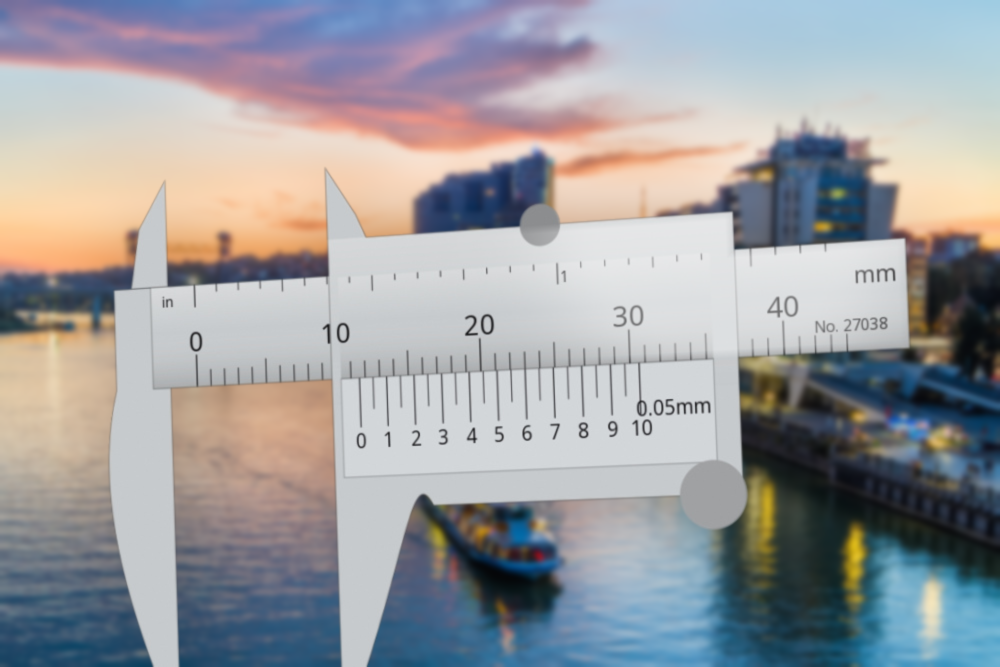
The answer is 11.6; mm
